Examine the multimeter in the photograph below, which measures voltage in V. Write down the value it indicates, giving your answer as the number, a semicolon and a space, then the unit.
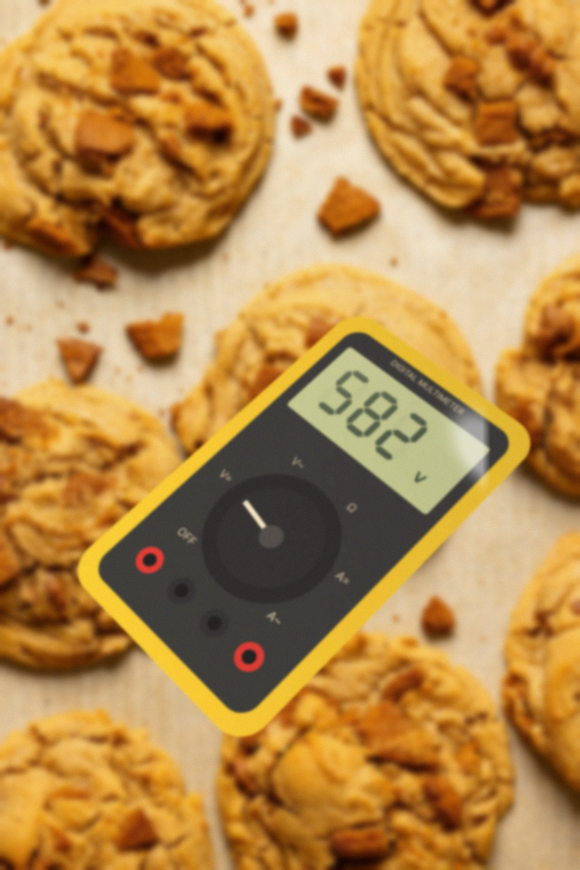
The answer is 582; V
